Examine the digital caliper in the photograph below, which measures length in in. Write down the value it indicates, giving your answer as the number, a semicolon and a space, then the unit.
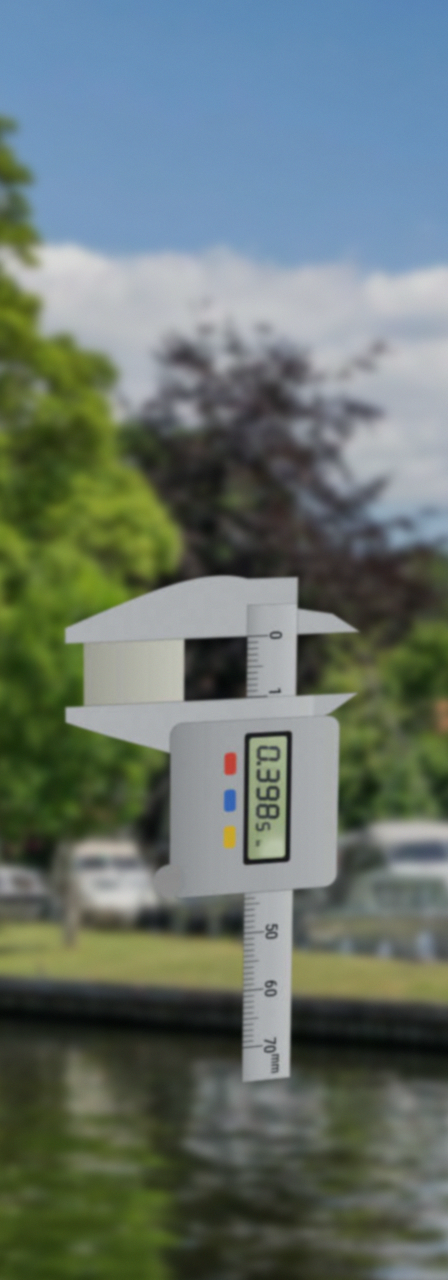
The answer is 0.3985; in
